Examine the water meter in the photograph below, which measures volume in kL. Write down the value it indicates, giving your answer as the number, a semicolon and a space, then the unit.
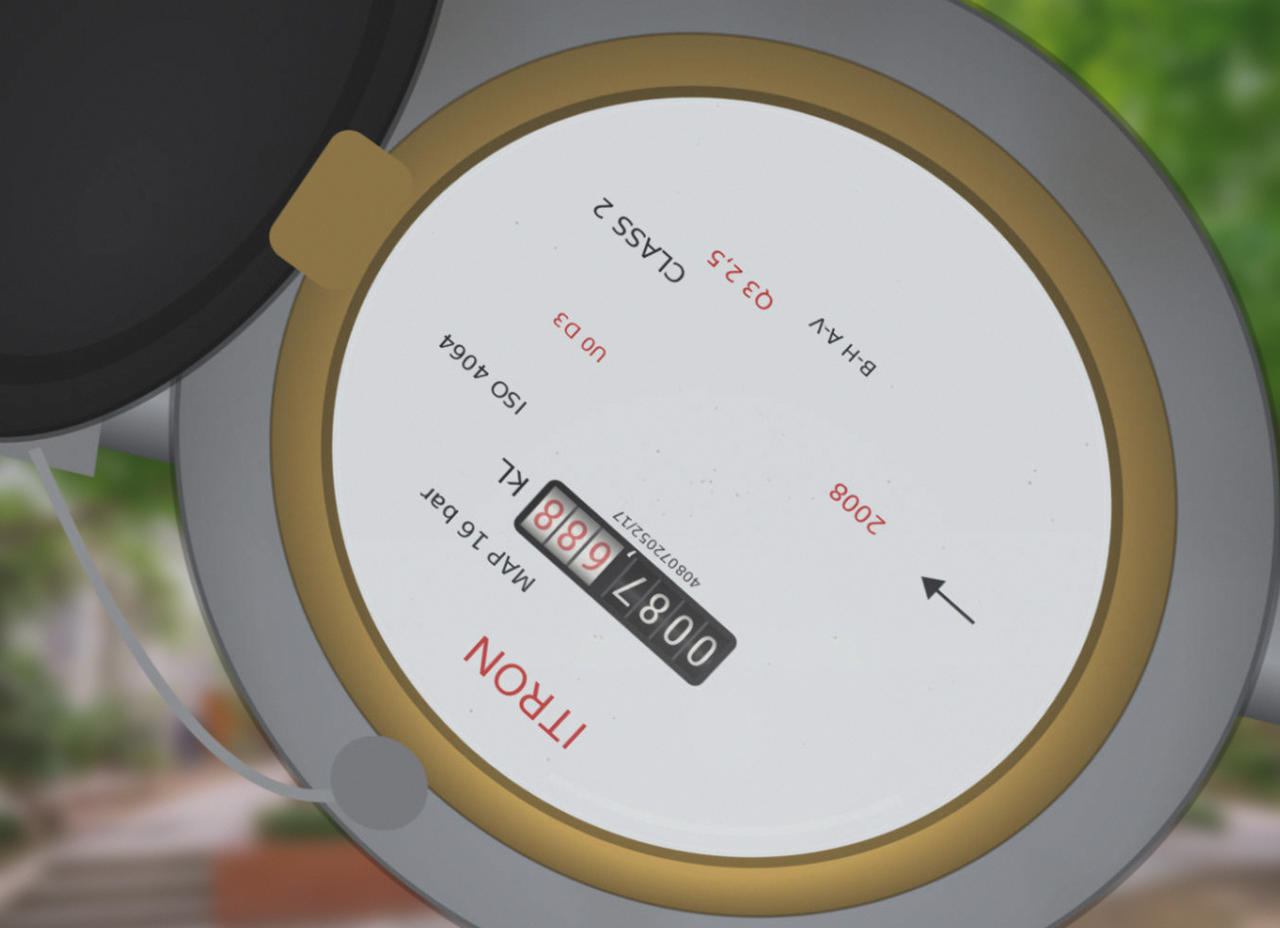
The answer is 87.688; kL
